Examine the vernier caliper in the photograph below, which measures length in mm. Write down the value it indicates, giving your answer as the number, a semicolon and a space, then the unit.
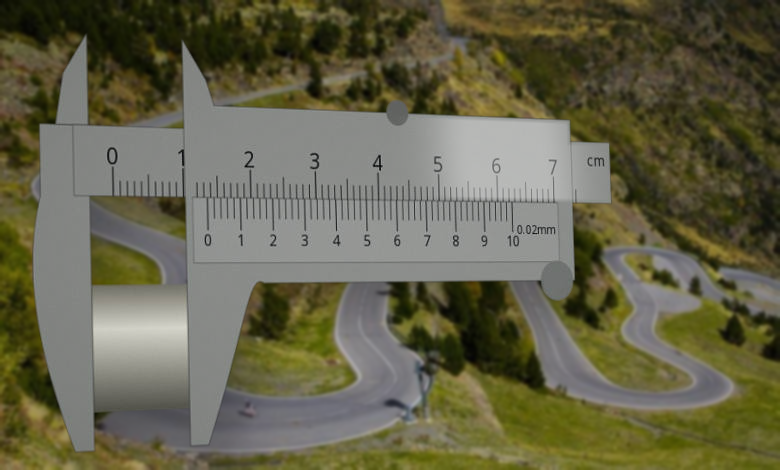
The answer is 13.5; mm
